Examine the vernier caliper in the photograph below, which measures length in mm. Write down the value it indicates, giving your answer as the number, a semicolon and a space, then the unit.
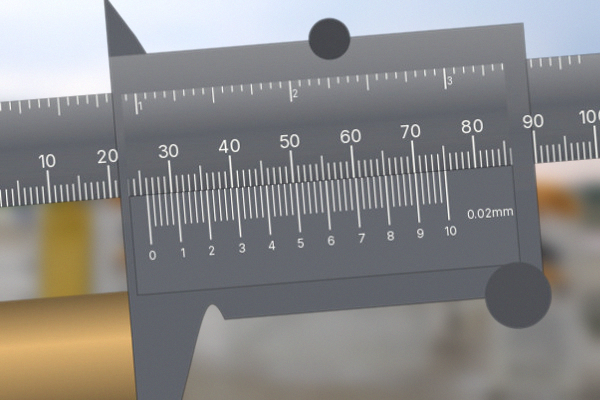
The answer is 26.0; mm
